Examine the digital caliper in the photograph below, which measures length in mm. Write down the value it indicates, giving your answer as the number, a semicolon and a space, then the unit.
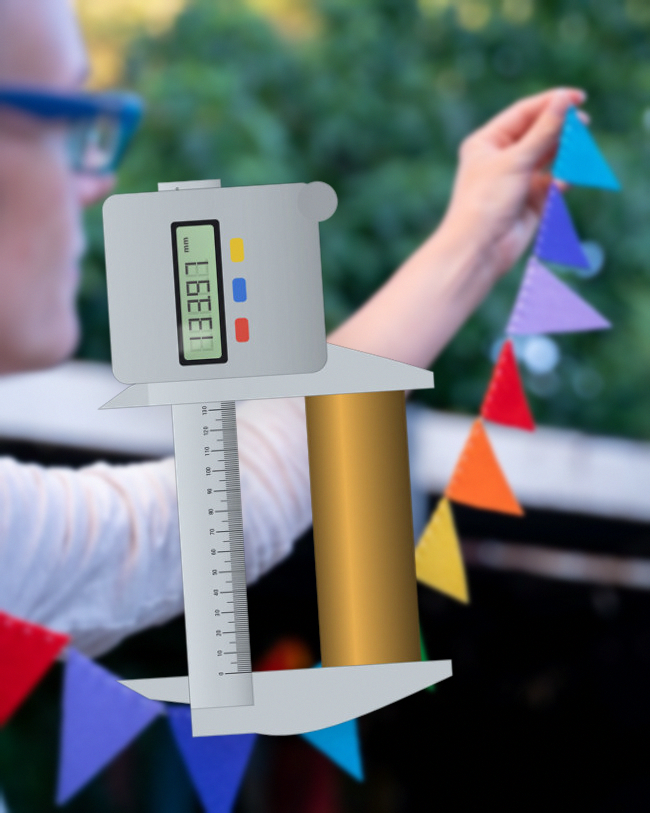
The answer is 133.97; mm
